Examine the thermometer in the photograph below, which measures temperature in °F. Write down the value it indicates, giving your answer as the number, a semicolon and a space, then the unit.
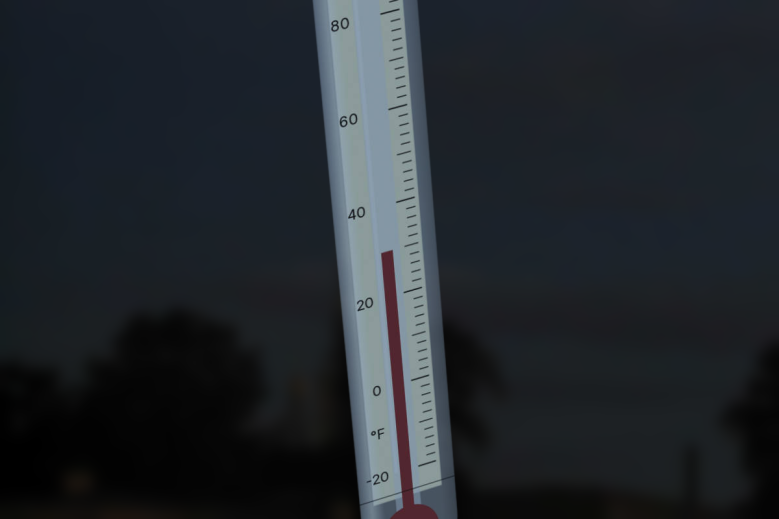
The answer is 30; °F
